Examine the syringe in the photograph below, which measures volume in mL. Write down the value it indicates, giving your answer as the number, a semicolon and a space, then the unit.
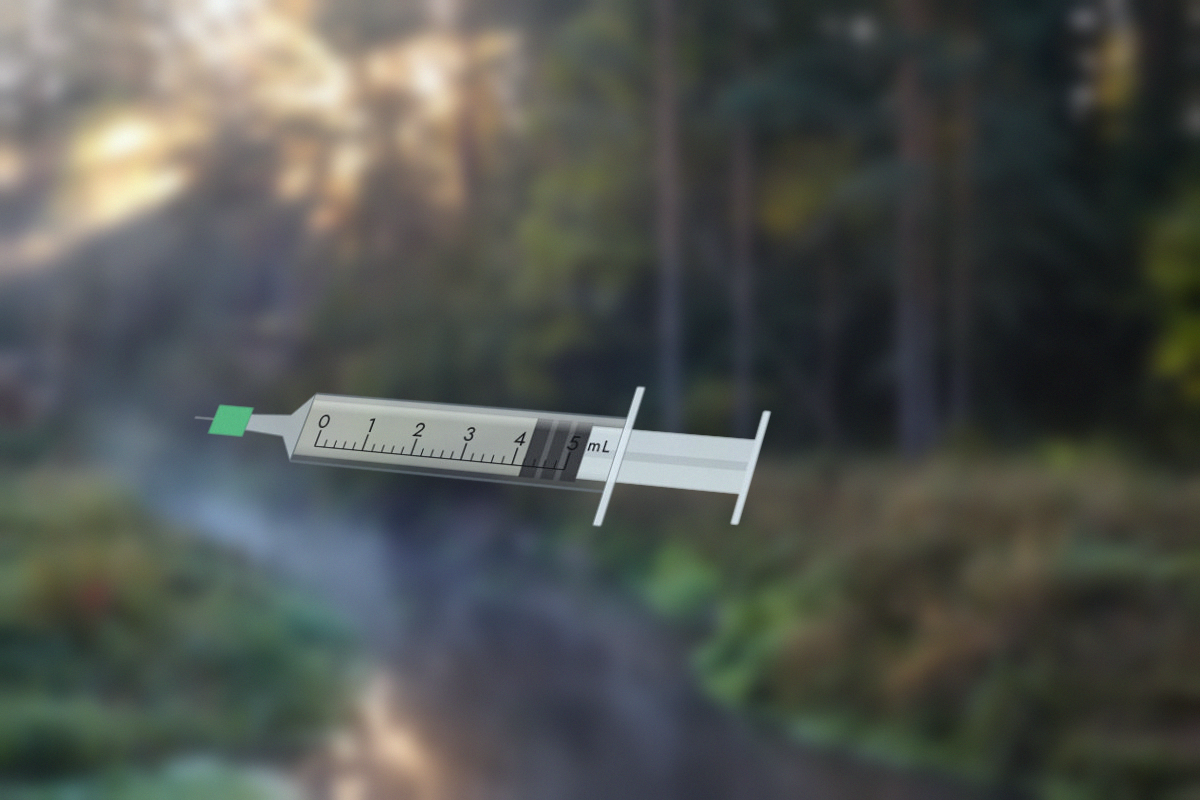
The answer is 4.2; mL
